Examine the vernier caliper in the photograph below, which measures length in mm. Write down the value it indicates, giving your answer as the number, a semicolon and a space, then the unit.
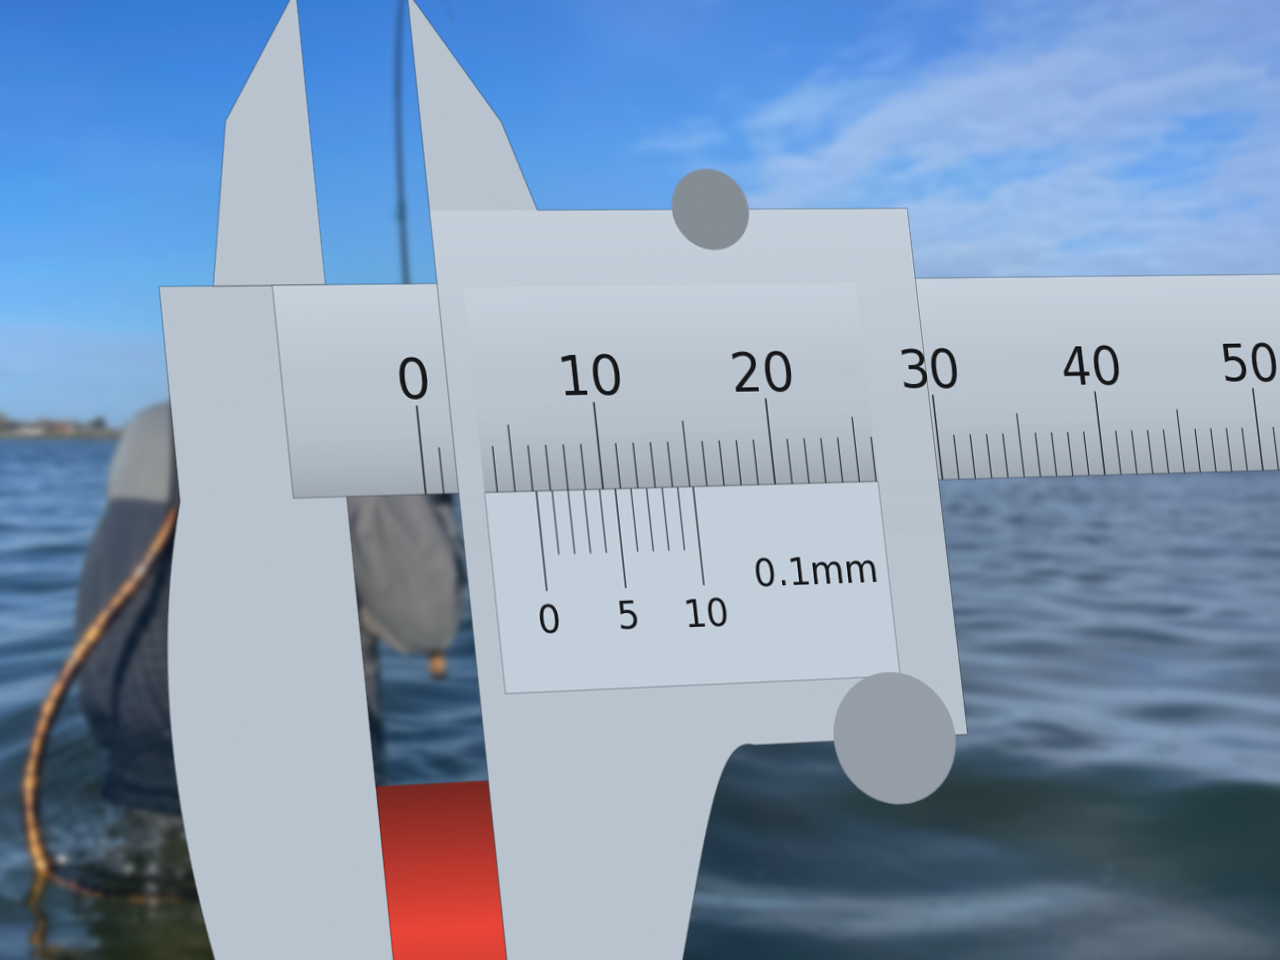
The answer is 6.2; mm
